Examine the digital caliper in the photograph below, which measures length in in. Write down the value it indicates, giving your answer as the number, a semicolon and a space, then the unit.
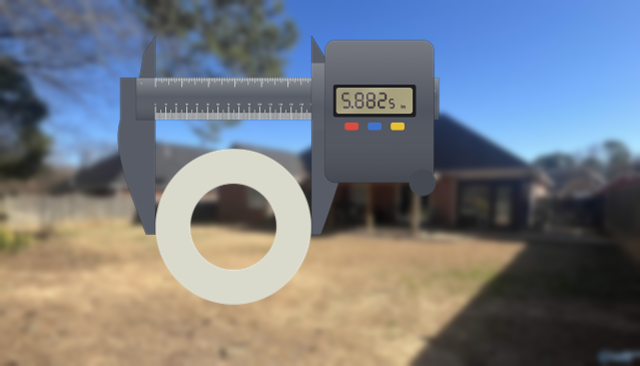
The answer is 5.8825; in
